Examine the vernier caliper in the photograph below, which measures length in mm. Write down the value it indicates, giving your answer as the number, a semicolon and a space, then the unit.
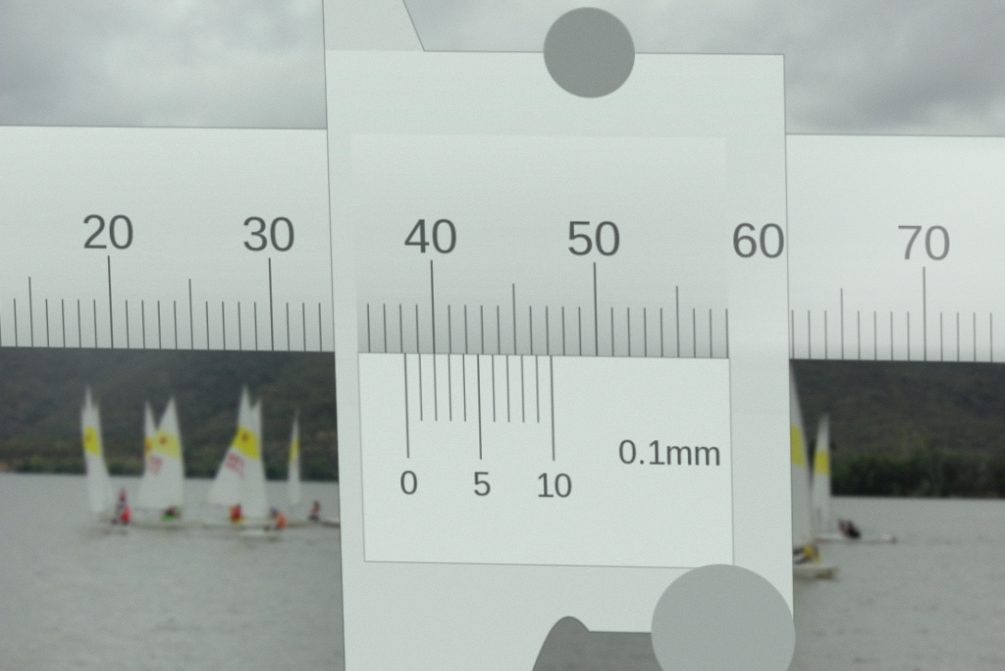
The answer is 38.2; mm
